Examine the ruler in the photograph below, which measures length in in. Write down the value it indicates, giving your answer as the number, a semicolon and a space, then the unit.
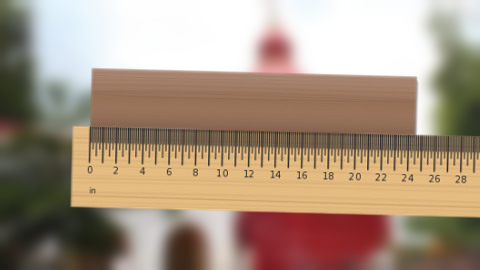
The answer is 24.5; in
